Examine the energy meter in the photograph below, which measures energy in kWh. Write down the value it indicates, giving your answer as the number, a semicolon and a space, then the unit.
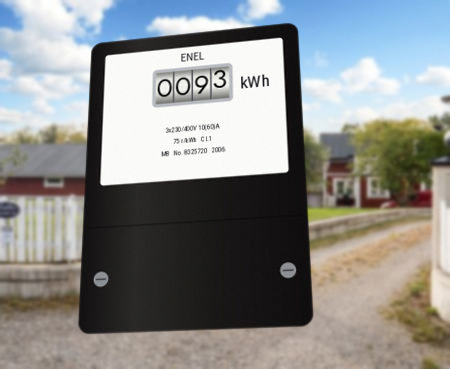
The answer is 93; kWh
